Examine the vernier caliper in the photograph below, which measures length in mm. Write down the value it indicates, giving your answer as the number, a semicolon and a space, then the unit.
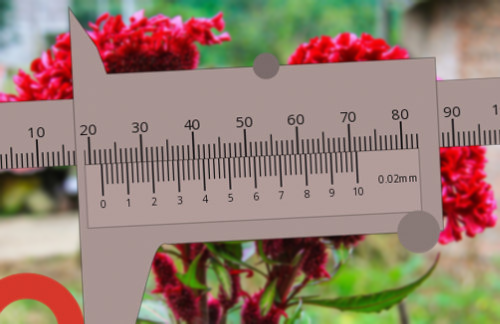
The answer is 22.2; mm
